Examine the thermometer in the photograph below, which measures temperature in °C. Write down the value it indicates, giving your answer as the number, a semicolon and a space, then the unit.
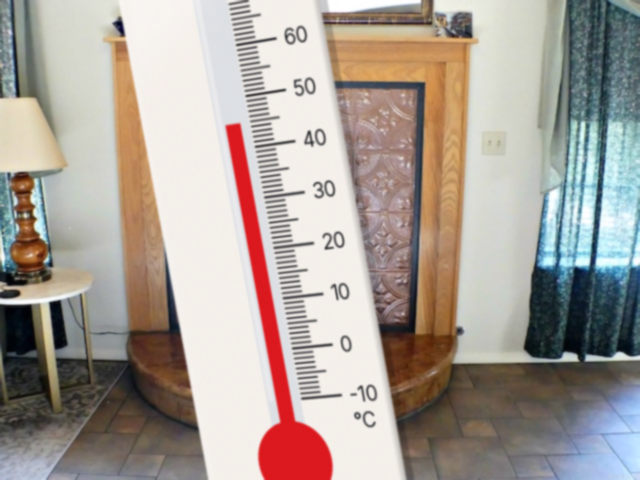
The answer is 45; °C
